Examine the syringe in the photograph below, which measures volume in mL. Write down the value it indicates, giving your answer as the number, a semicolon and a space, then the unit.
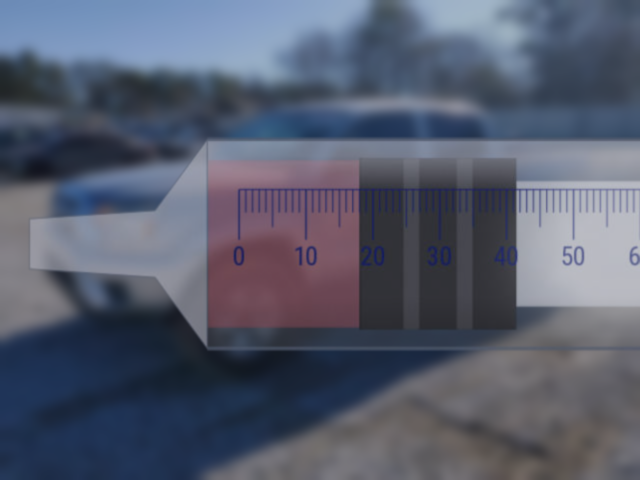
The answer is 18; mL
